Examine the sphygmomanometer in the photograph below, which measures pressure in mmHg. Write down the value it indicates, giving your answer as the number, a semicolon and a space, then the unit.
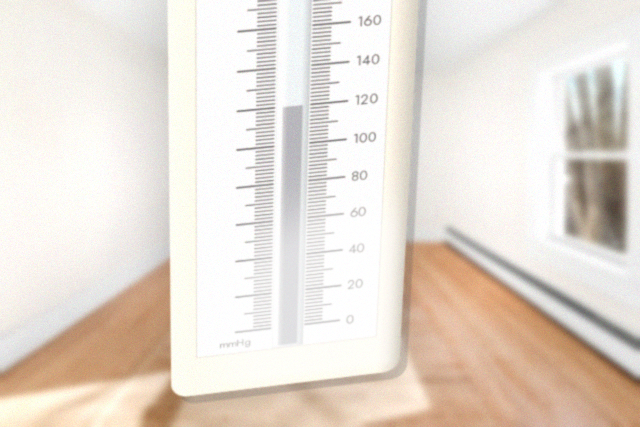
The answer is 120; mmHg
